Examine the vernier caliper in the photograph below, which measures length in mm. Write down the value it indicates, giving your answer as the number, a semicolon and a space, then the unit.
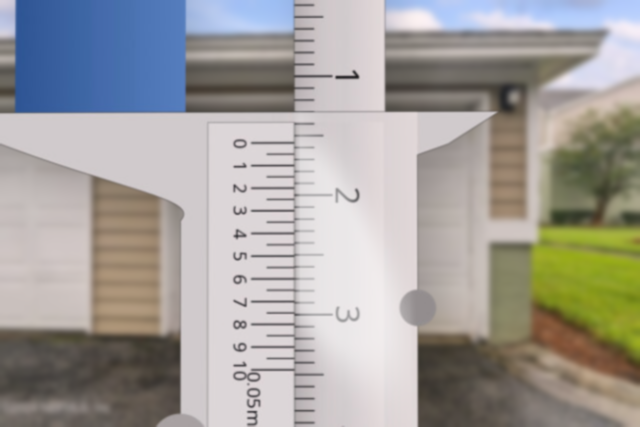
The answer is 15.6; mm
